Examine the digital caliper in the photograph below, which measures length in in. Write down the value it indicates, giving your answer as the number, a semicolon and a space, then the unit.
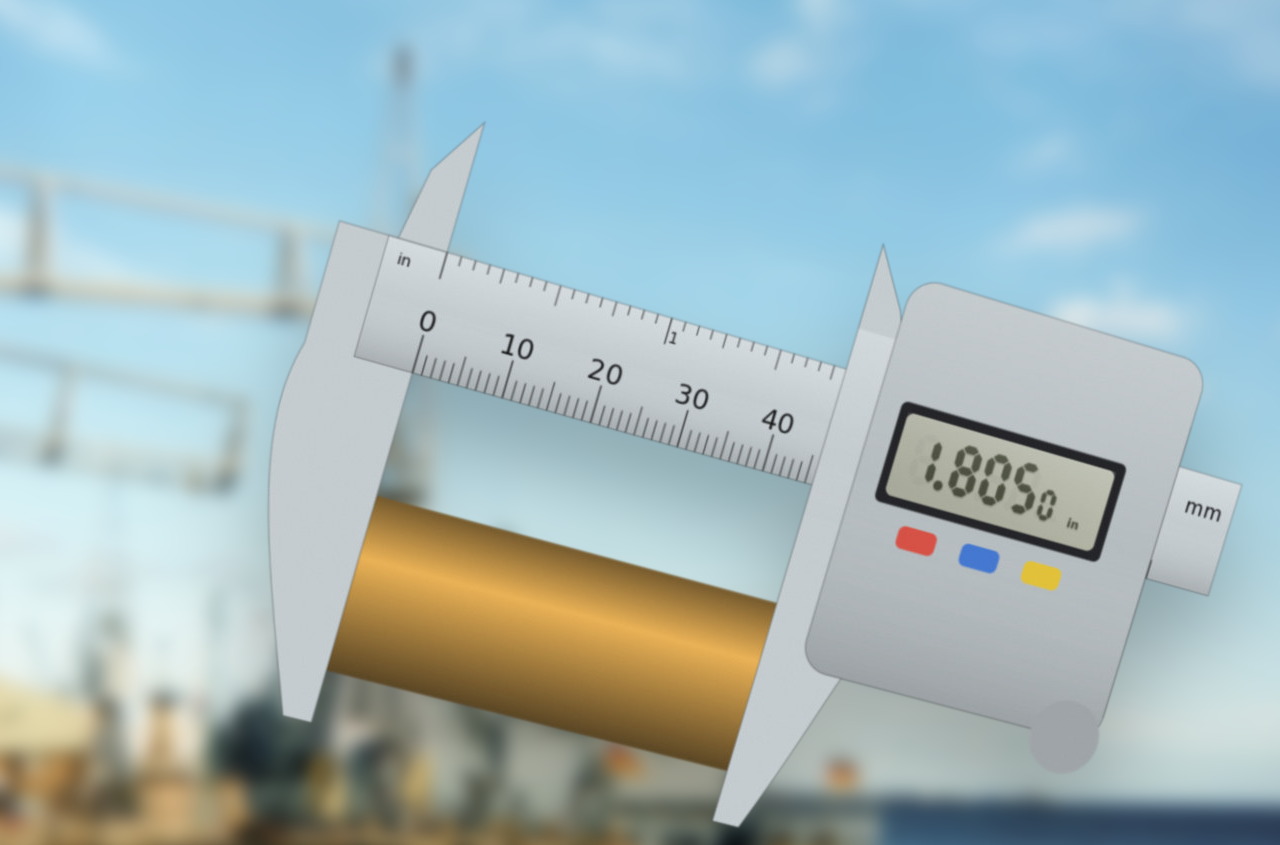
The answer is 1.8050; in
